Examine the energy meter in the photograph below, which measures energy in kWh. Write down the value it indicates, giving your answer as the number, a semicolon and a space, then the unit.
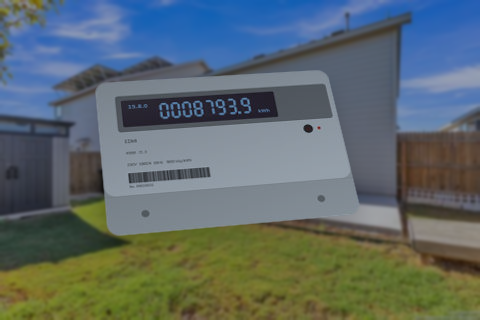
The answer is 8793.9; kWh
